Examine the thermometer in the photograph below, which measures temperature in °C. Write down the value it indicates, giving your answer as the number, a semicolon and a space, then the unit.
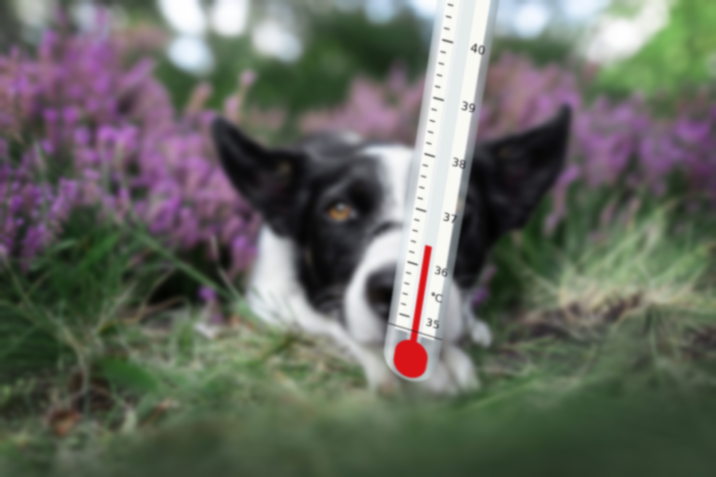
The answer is 36.4; °C
